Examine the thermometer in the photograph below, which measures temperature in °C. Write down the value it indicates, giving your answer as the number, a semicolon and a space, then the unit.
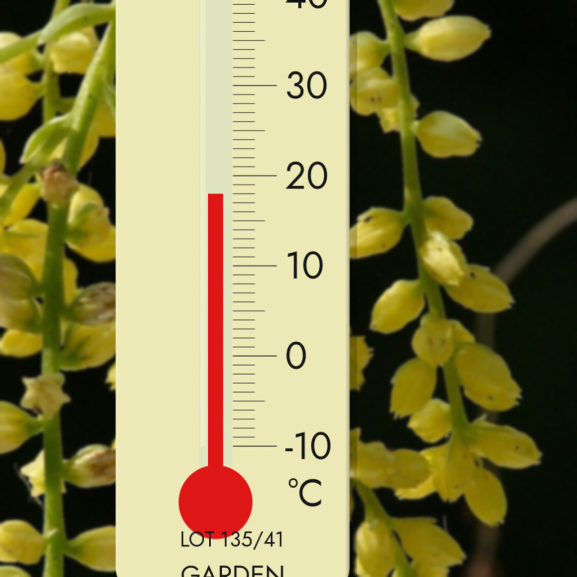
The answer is 18; °C
